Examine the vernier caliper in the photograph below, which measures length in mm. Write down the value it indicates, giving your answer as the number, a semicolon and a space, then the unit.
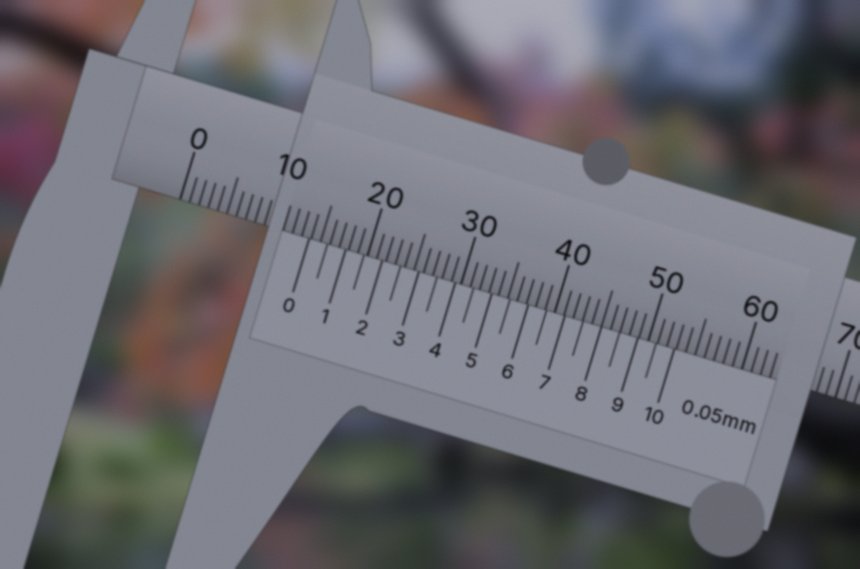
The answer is 13.8; mm
